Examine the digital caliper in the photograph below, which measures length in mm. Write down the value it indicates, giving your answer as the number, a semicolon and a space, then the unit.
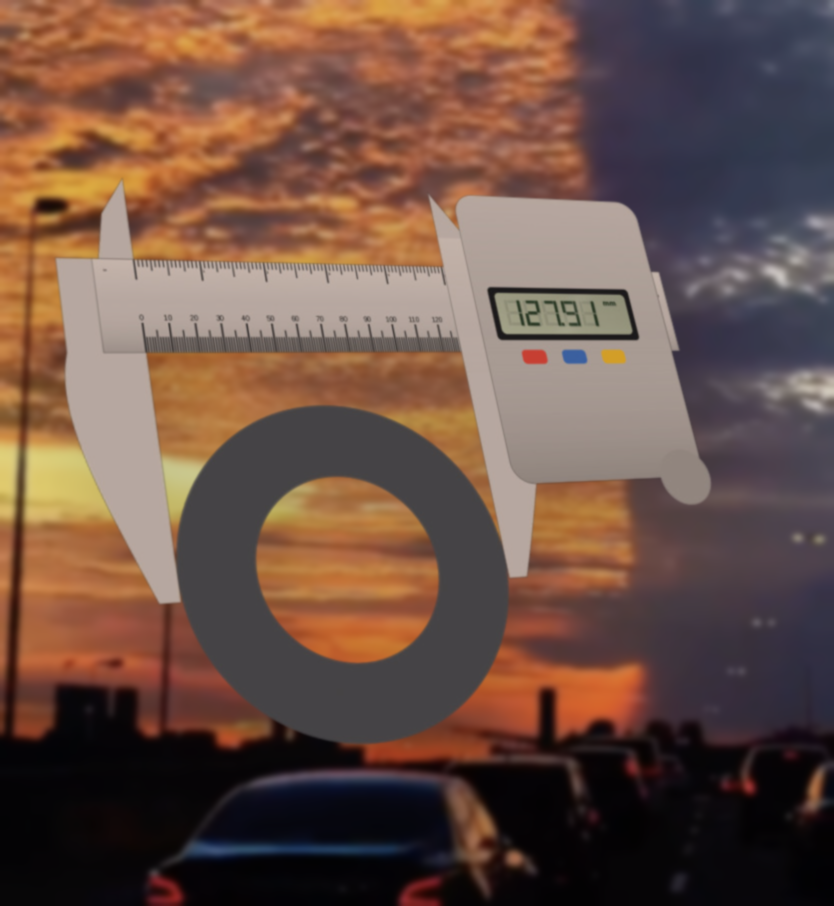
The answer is 127.91; mm
